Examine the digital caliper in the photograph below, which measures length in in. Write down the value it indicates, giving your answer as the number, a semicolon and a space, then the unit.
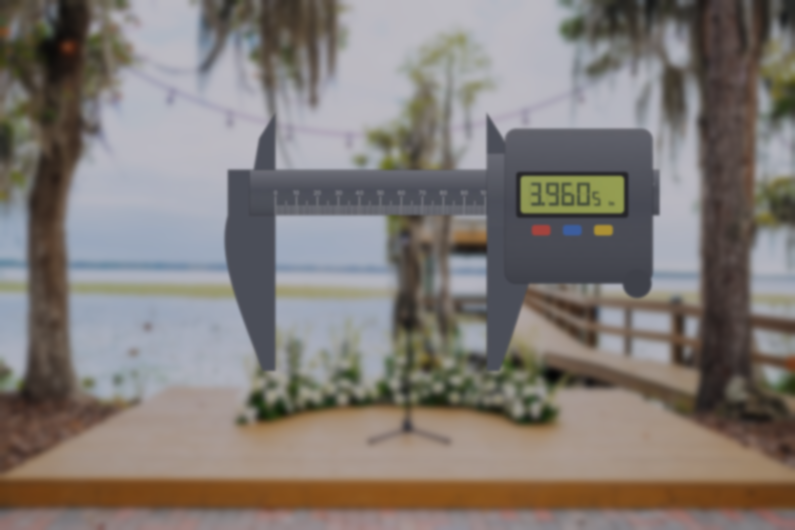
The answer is 3.9605; in
